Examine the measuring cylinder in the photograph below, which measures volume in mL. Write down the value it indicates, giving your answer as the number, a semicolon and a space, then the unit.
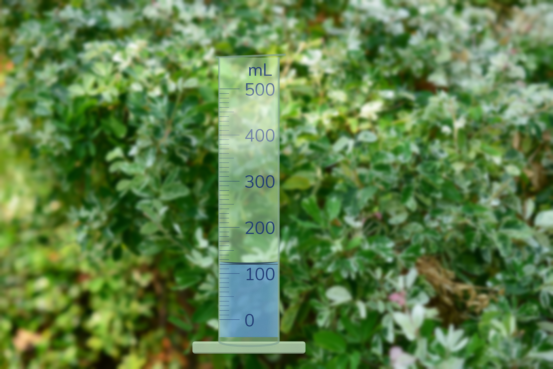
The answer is 120; mL
